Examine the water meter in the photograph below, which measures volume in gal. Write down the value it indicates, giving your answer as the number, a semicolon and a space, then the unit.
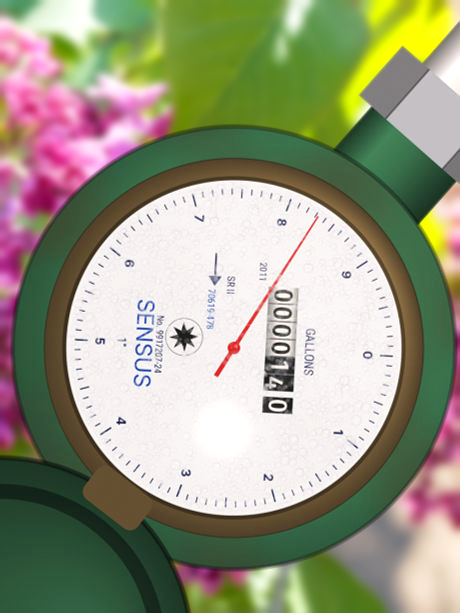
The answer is 138.3; gal
